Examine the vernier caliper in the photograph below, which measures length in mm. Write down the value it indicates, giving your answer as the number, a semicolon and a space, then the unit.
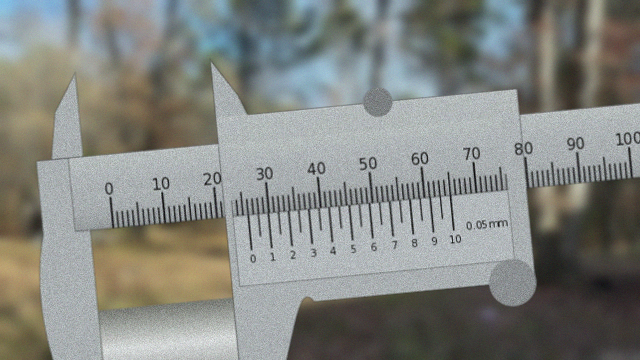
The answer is 26.0; mm
